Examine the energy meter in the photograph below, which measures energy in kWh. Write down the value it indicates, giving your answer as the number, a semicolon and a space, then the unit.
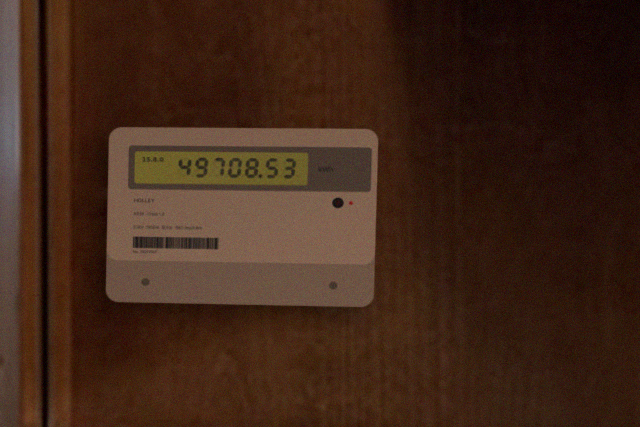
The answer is 49708.53; kWh
